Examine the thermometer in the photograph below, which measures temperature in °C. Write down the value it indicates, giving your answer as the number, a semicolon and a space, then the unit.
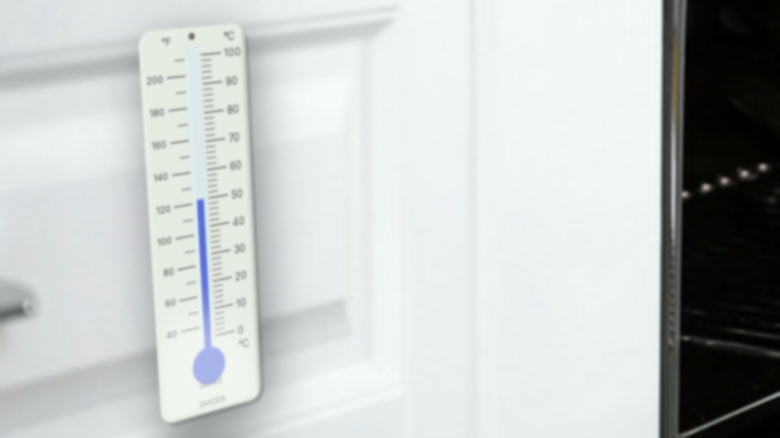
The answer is 50; °C
